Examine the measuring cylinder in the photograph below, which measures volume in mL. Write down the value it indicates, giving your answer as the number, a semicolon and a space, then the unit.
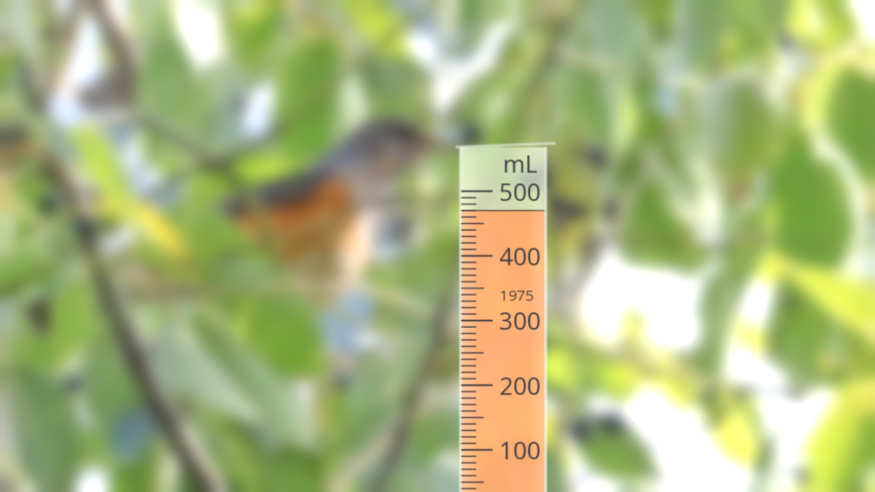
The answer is 470; mL
